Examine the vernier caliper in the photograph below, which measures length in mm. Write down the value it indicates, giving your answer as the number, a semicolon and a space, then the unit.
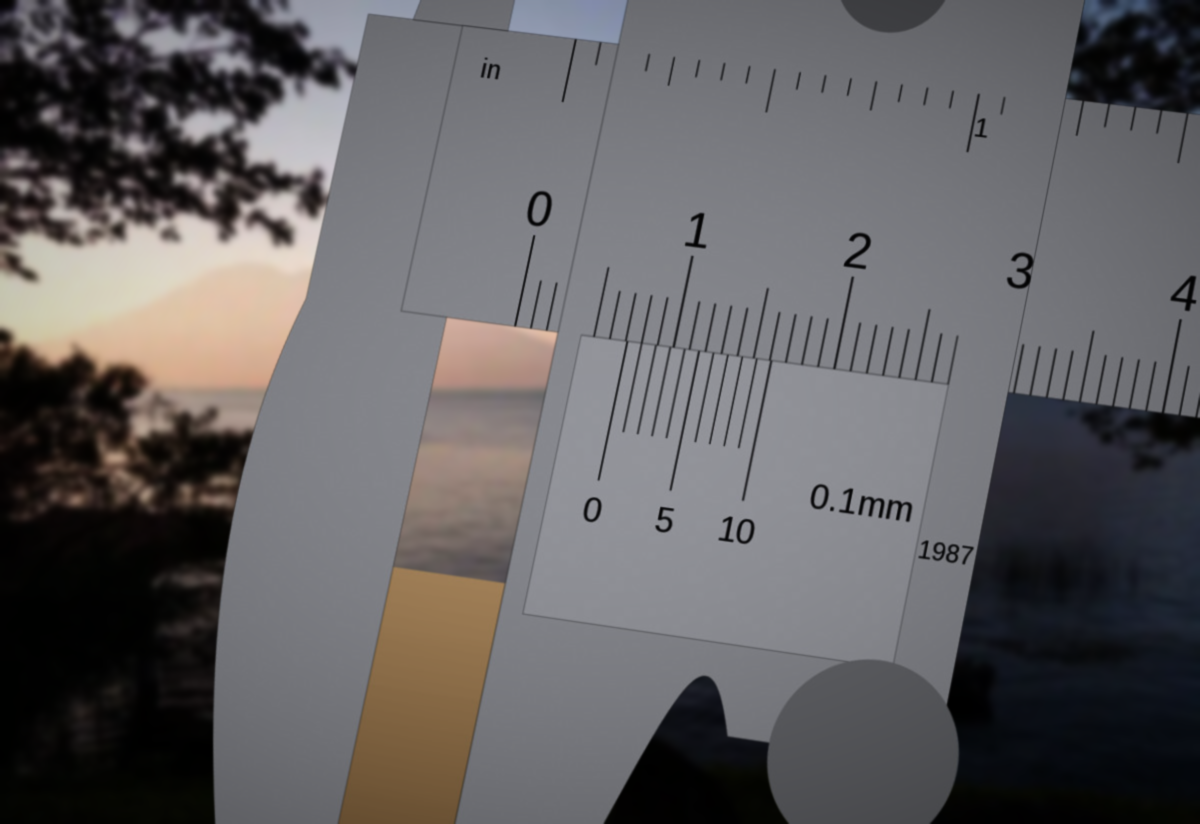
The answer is 7.1; mm
